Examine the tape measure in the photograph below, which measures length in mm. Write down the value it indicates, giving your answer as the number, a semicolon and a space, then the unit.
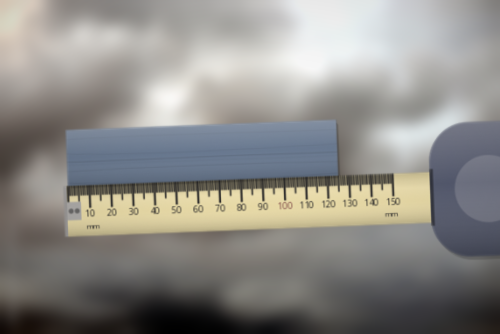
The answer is 125; mm
